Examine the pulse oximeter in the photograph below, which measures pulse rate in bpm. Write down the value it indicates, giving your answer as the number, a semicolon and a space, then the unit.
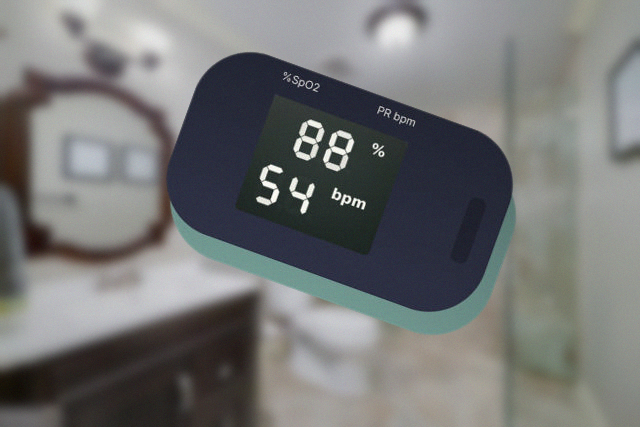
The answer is 54; bpm
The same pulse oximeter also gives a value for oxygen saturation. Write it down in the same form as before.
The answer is 88; %
